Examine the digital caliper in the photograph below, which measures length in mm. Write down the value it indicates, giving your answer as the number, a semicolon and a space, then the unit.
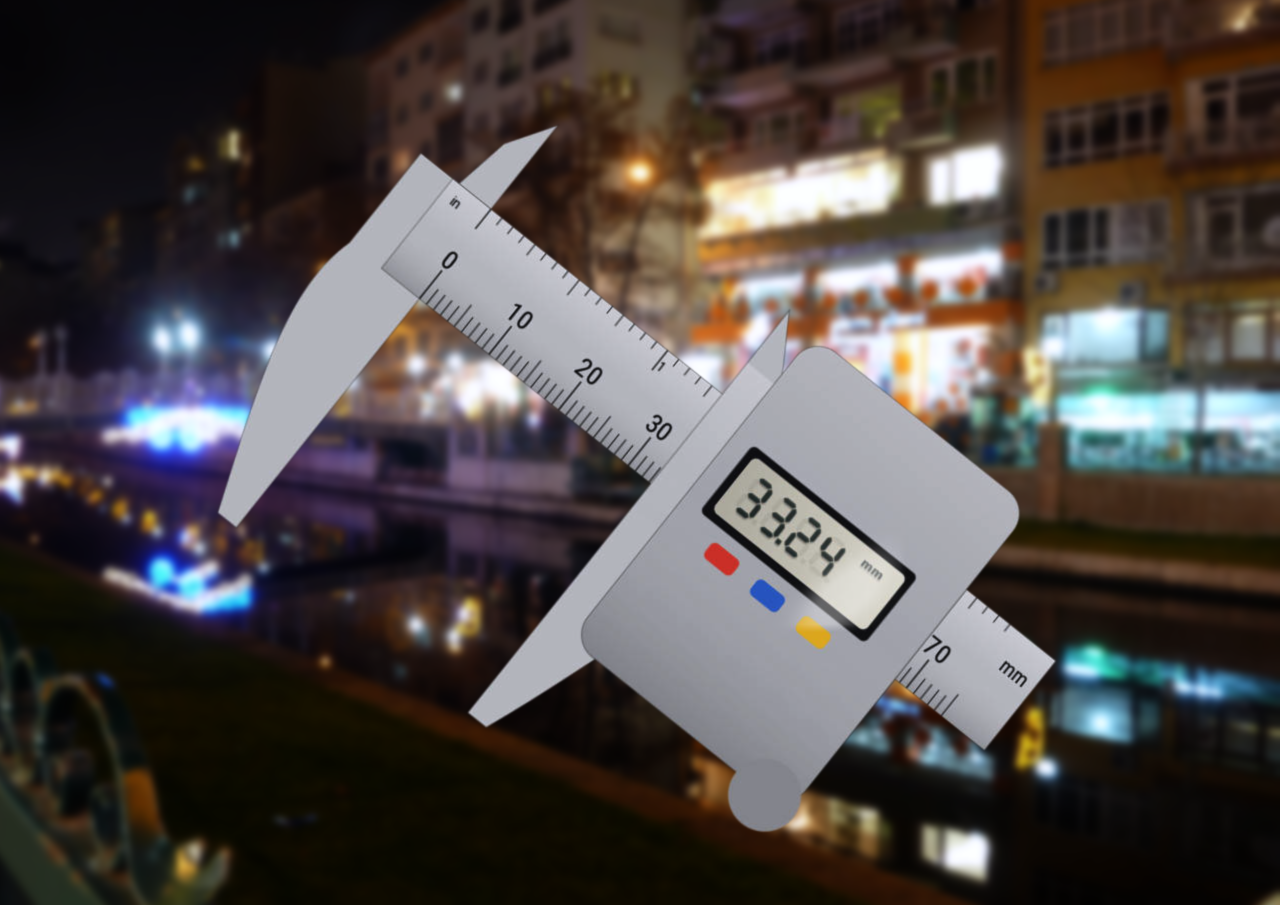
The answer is 33.24; mm
